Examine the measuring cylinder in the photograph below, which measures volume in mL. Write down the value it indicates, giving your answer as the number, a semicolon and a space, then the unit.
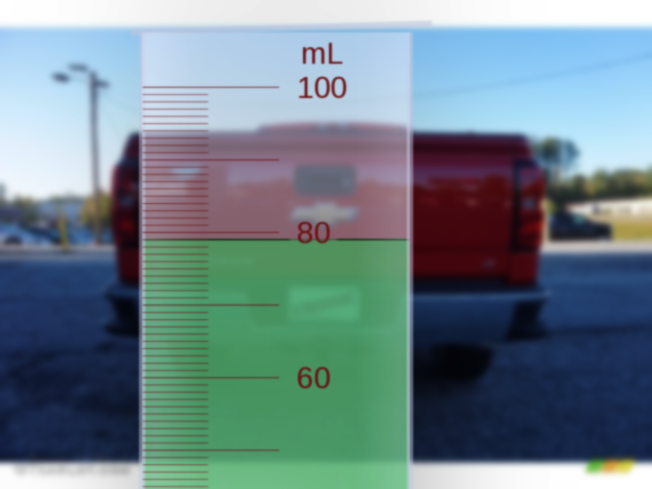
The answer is 79; mL
